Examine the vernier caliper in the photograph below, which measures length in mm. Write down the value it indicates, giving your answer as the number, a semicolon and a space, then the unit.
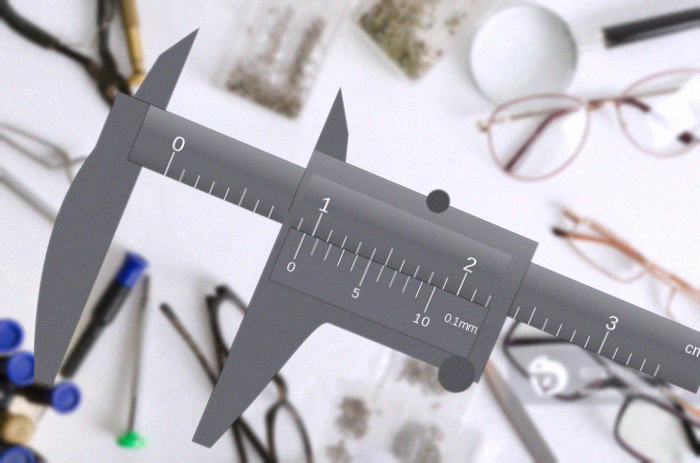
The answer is 9.5; mm
